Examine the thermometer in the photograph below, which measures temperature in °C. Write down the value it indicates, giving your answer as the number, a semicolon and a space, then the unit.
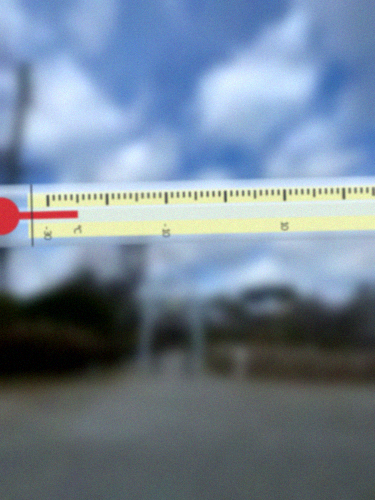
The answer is -25; °C
